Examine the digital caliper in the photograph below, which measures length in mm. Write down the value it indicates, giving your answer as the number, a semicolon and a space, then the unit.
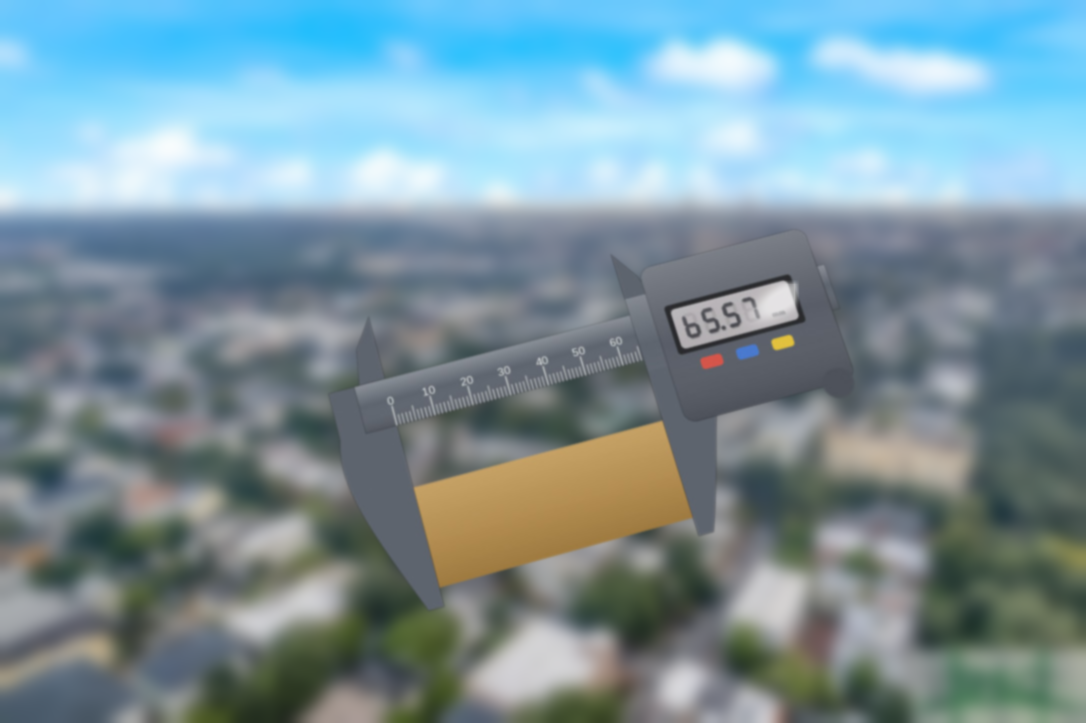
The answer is 65.57; mm
